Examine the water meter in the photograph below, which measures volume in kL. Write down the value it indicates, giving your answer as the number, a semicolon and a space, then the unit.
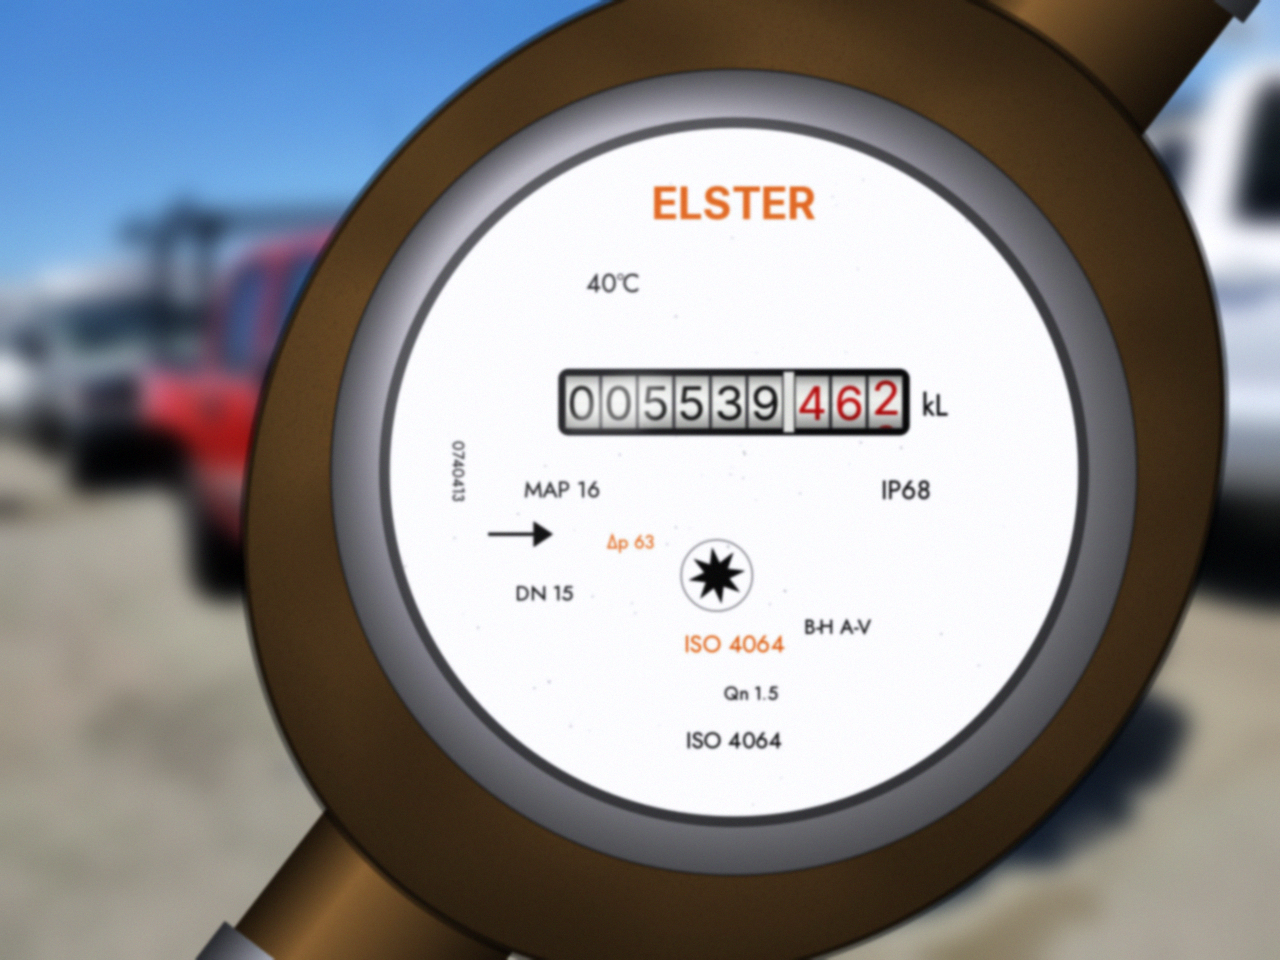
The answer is 5539.462; kL
